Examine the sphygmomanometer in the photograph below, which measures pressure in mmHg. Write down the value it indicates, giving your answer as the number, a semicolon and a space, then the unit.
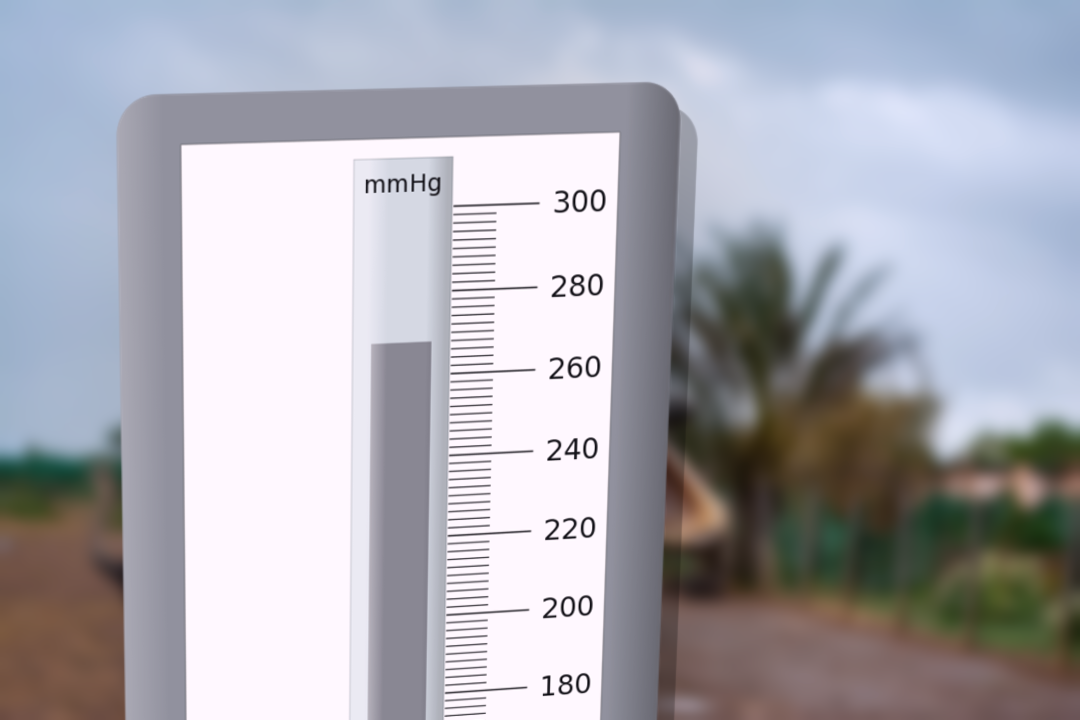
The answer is 268; mmHg
